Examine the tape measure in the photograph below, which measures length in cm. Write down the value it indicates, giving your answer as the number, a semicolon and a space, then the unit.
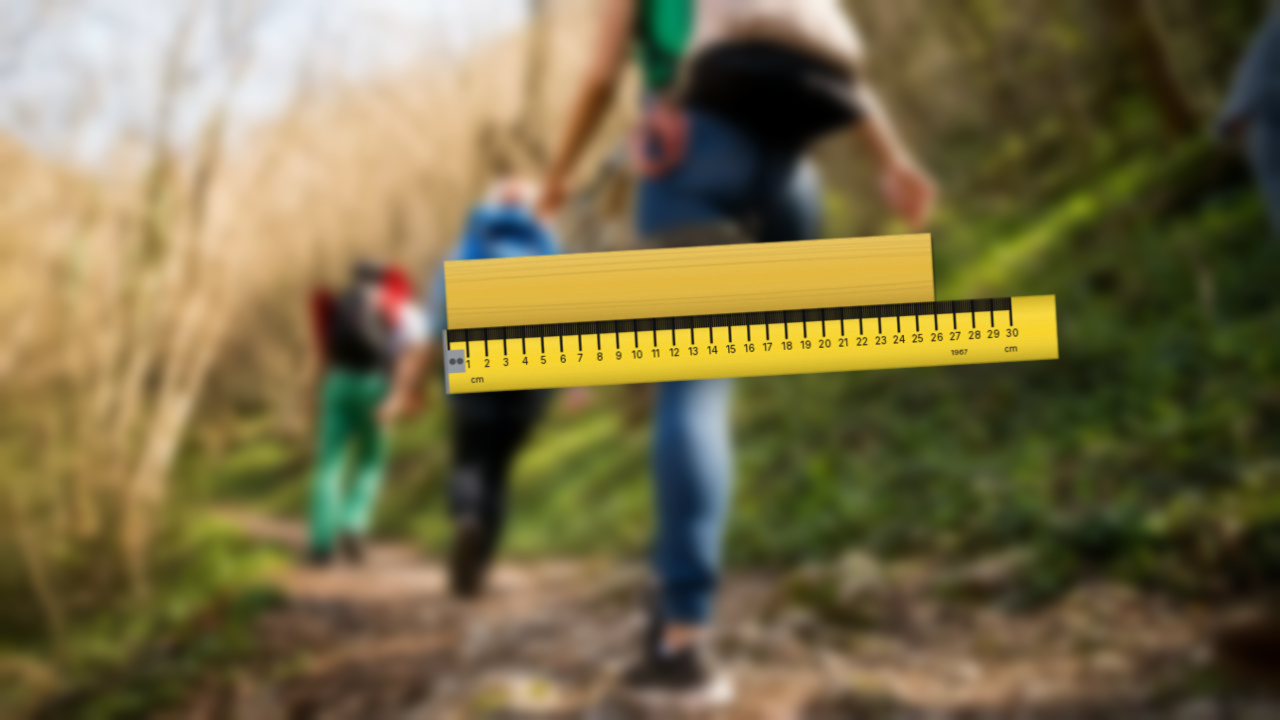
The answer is 26; cm
